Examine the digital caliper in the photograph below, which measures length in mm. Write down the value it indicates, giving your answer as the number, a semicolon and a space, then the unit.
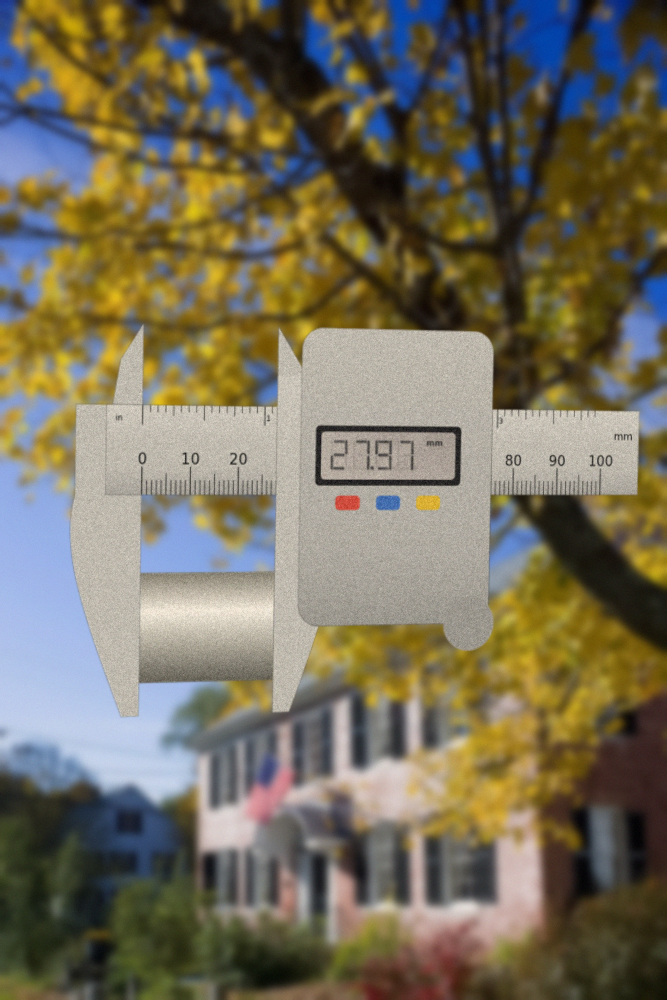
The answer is 27.97; mm
